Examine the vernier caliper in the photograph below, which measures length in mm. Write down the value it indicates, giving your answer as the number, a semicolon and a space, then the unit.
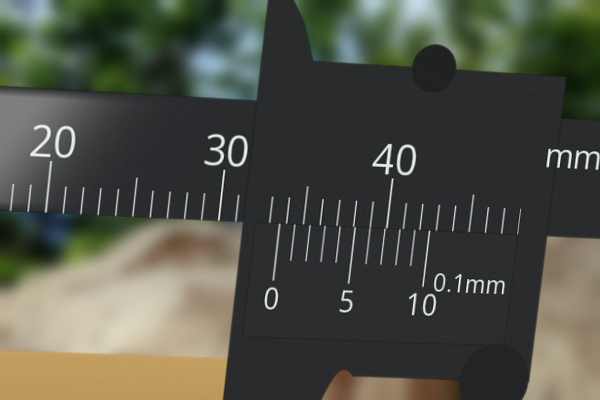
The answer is 33.6; mm
